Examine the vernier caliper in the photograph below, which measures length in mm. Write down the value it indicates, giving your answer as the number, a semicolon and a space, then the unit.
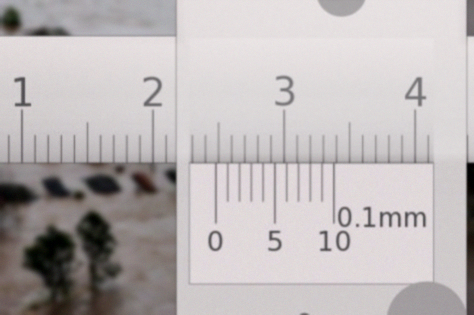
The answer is 24.8; mm
